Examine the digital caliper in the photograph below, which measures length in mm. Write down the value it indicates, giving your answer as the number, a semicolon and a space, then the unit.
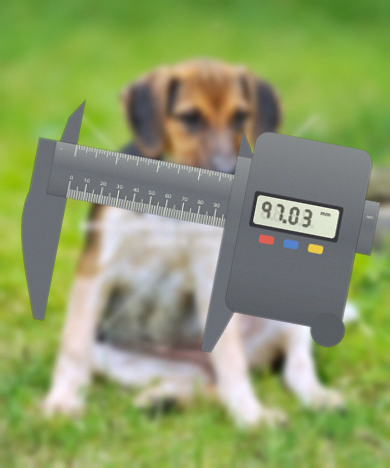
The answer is 97.03; mm
